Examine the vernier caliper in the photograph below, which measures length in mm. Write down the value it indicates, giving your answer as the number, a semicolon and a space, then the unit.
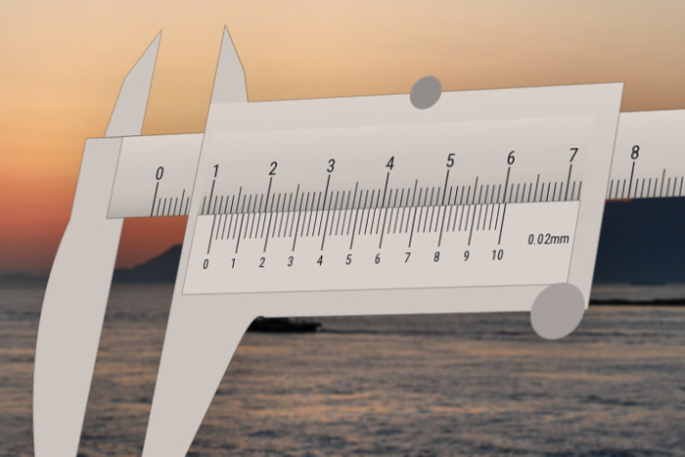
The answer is 11.4; mm
